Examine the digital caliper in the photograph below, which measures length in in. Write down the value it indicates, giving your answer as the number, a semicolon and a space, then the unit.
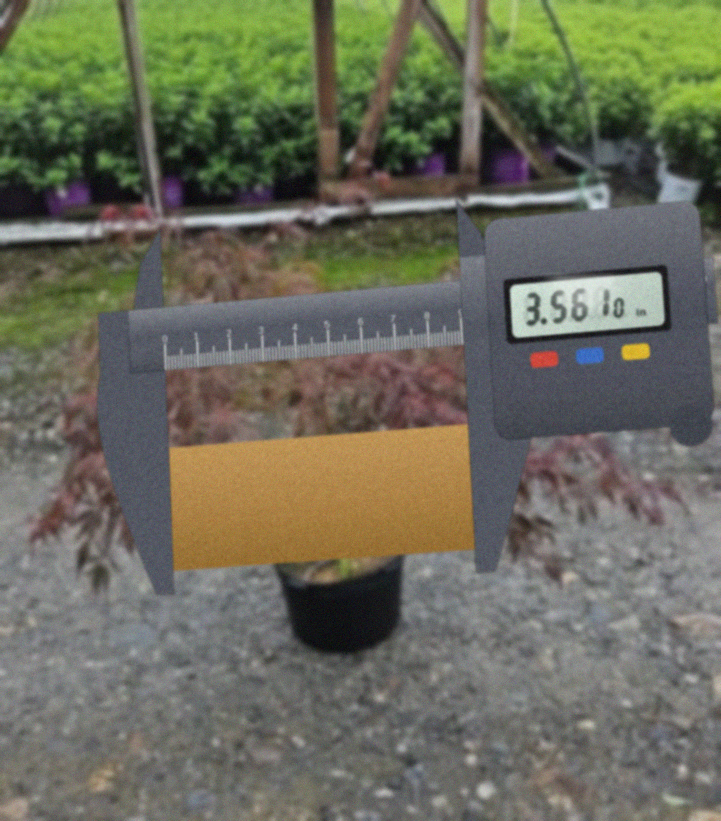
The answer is 3.5610; in
